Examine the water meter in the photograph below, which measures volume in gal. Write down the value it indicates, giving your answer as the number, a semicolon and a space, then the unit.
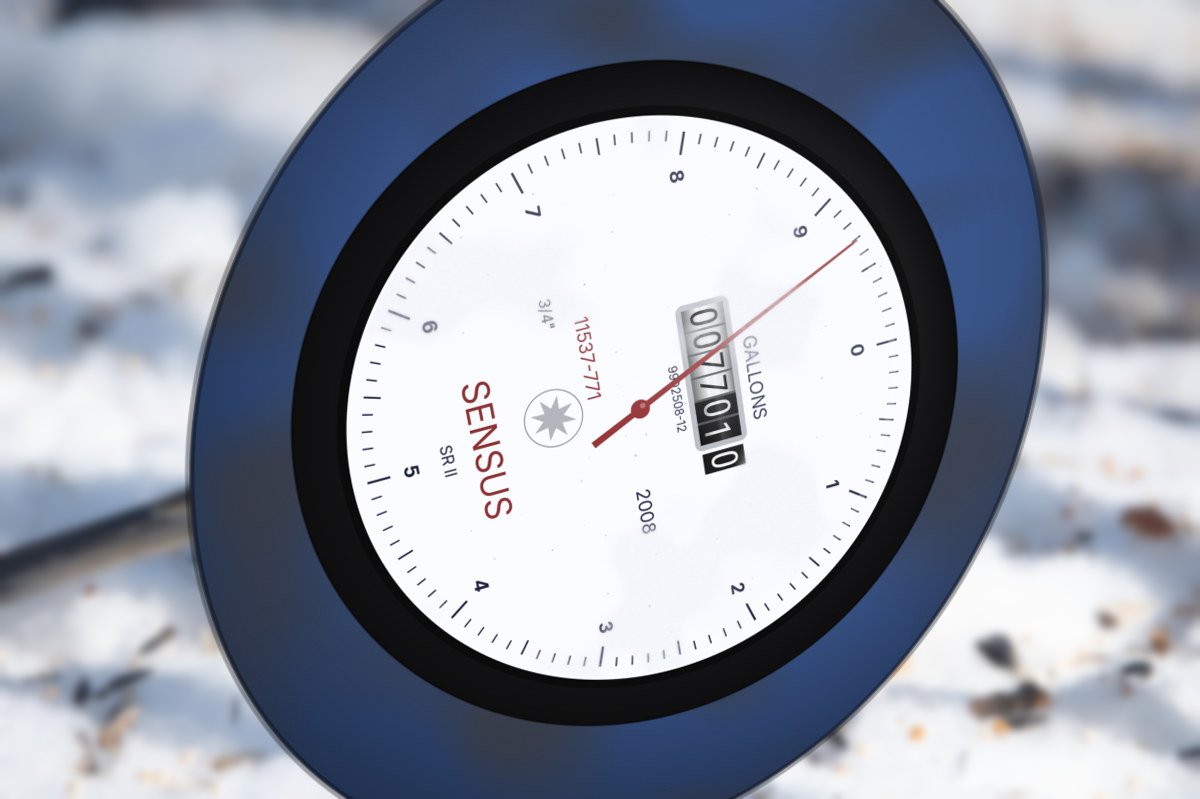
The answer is 77009.3; gal
